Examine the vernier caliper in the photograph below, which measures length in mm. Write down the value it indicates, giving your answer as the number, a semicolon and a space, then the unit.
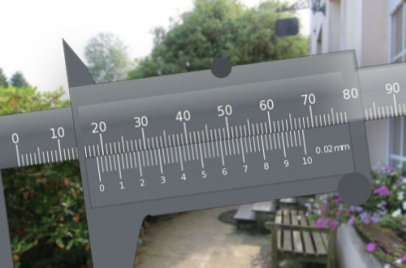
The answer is 18.5; mm
